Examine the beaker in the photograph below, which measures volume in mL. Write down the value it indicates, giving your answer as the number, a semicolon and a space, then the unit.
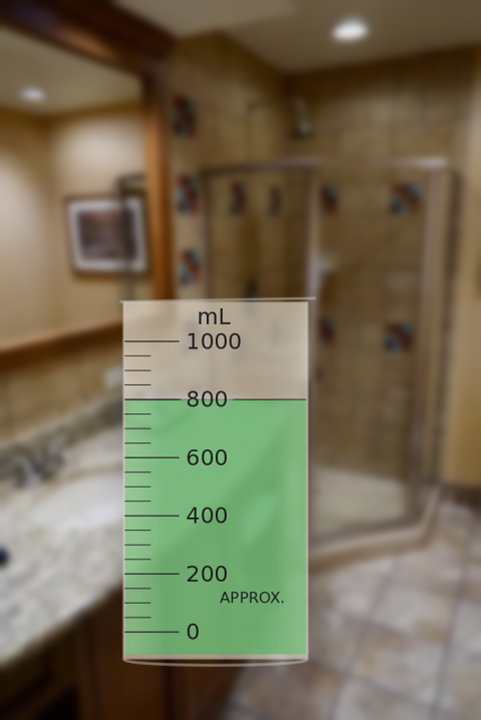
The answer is 800; mL
